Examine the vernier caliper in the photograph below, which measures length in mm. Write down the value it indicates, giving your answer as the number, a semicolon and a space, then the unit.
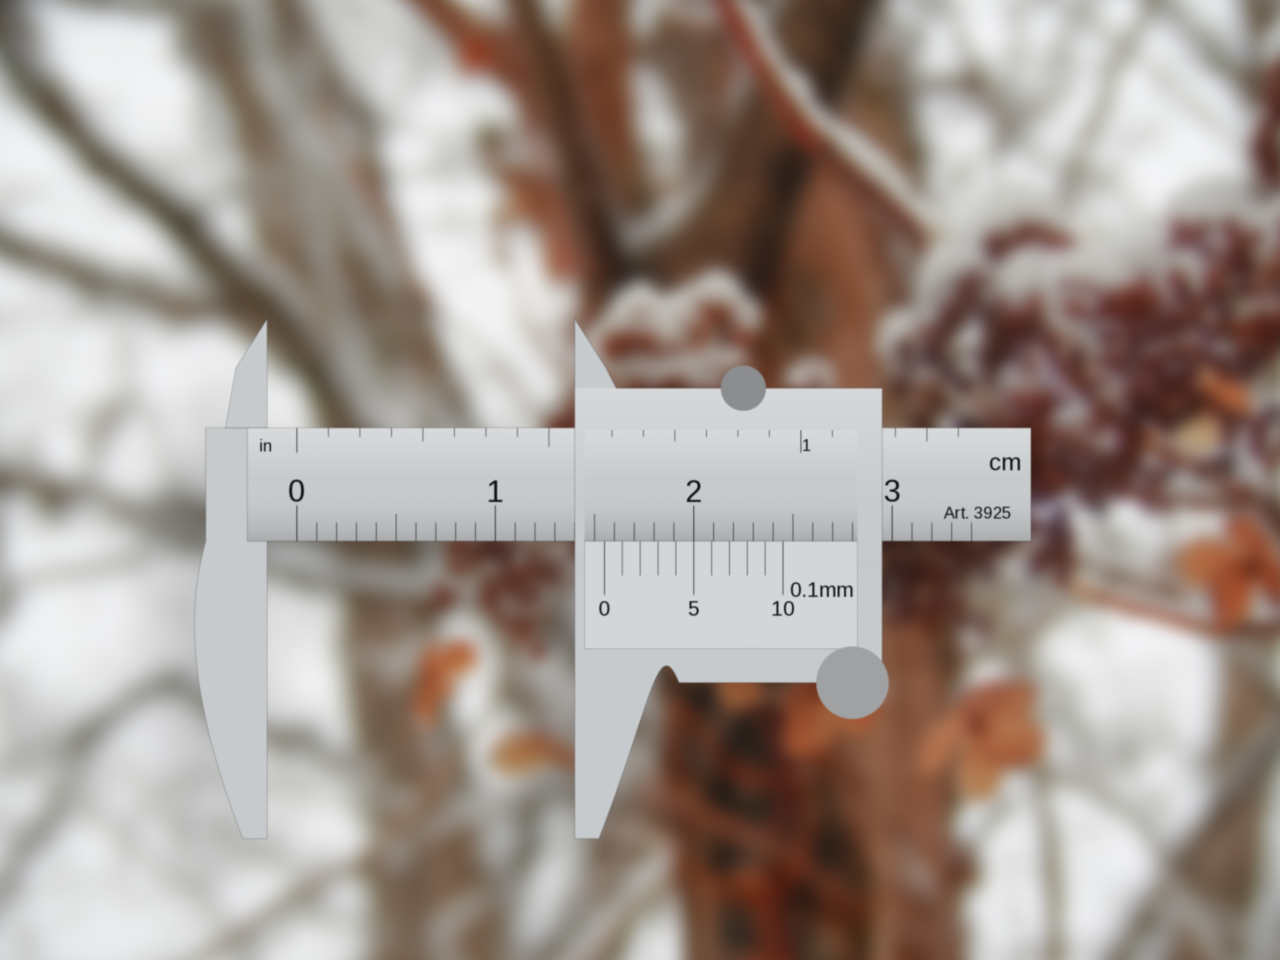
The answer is 15.5; mm
